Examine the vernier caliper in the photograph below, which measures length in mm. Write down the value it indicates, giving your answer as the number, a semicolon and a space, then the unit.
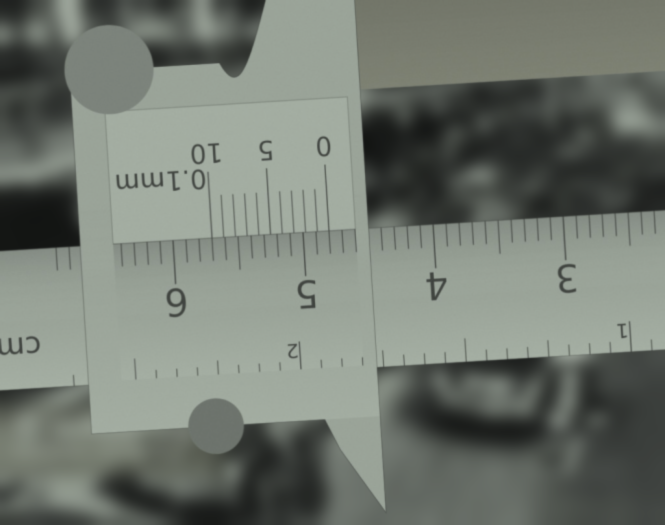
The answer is 48.0; mm
